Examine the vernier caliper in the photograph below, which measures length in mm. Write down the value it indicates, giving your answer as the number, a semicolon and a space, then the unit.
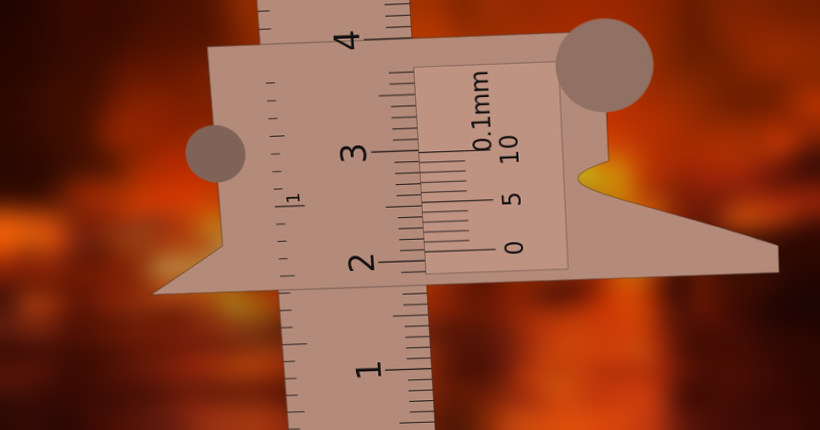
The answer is 20.8; mm
